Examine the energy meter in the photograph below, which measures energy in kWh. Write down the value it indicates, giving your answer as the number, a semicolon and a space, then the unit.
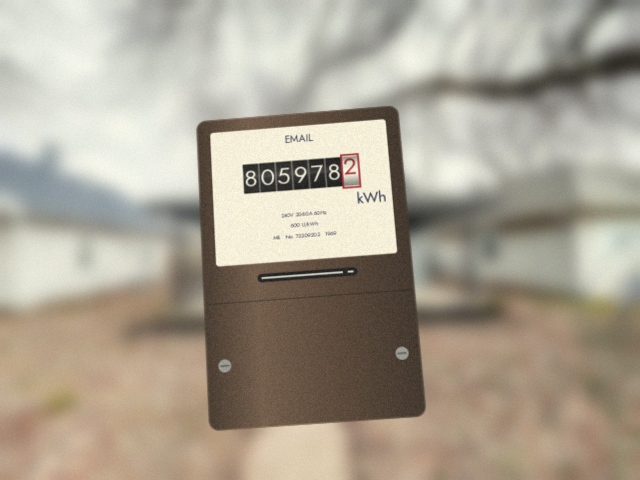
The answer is 805978.2; kWh
